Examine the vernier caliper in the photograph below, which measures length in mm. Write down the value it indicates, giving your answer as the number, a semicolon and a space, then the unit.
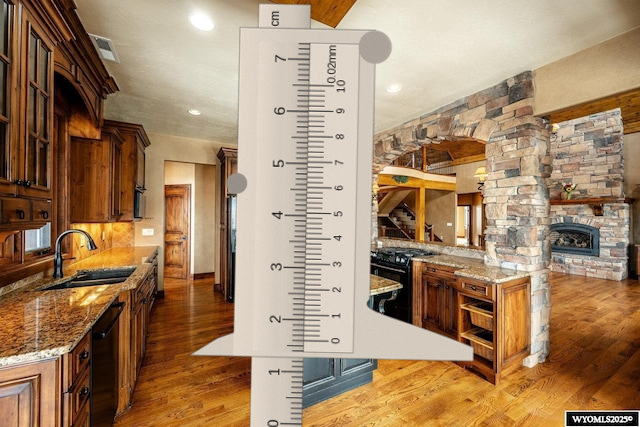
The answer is 16.0; mm
